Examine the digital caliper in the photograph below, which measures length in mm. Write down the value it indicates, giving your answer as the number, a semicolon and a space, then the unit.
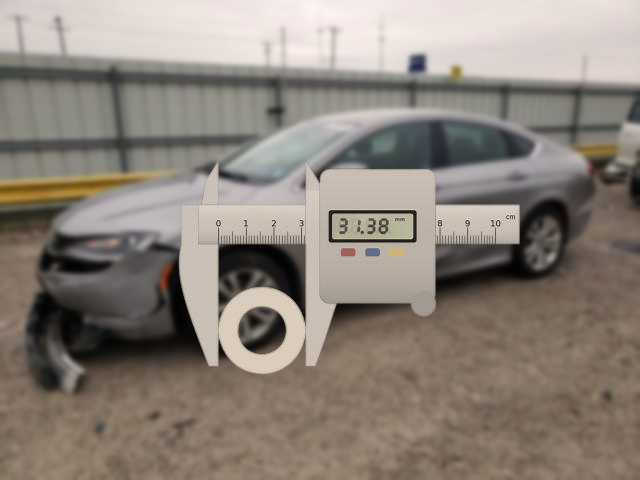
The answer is 31.38; mm
